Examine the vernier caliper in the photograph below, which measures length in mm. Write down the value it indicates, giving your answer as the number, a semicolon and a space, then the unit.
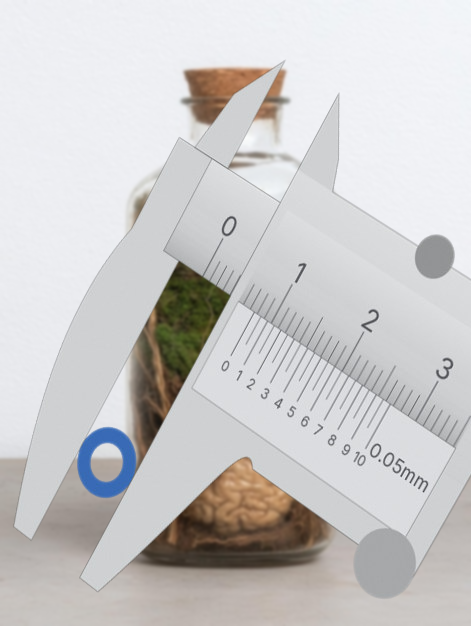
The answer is 7.6; mm
